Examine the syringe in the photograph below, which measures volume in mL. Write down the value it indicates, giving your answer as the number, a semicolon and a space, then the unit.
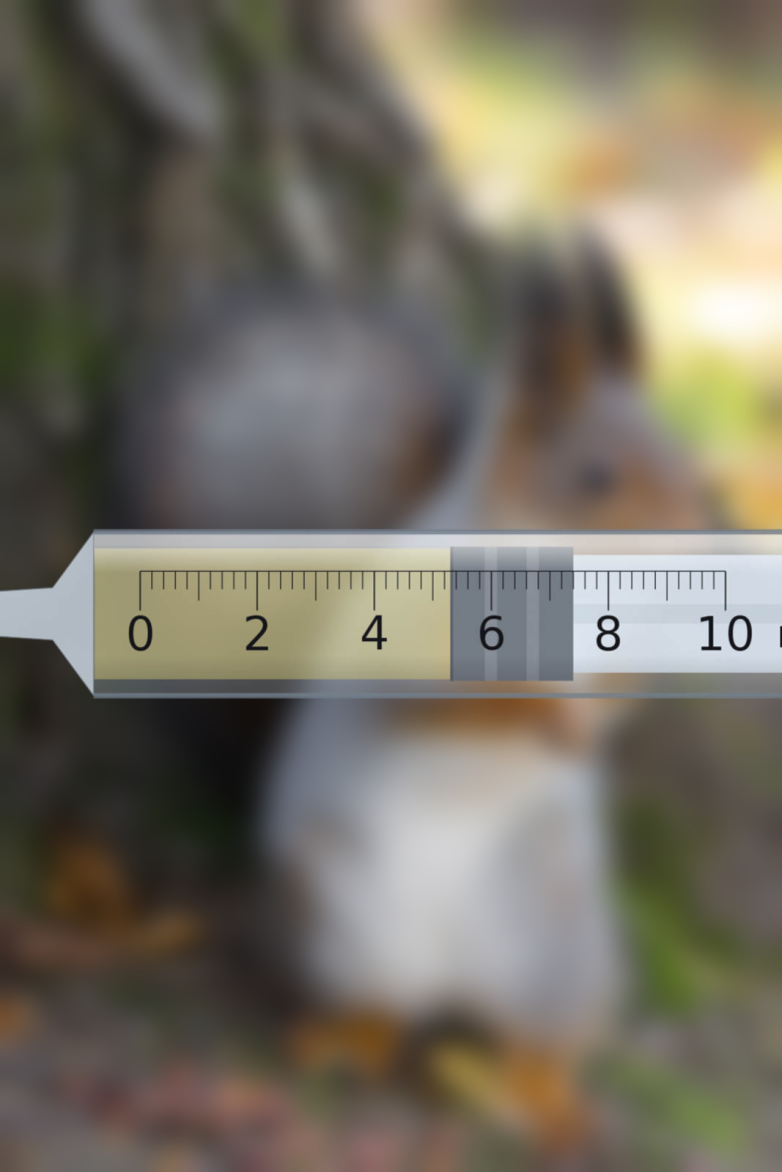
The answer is 5.3; mL
